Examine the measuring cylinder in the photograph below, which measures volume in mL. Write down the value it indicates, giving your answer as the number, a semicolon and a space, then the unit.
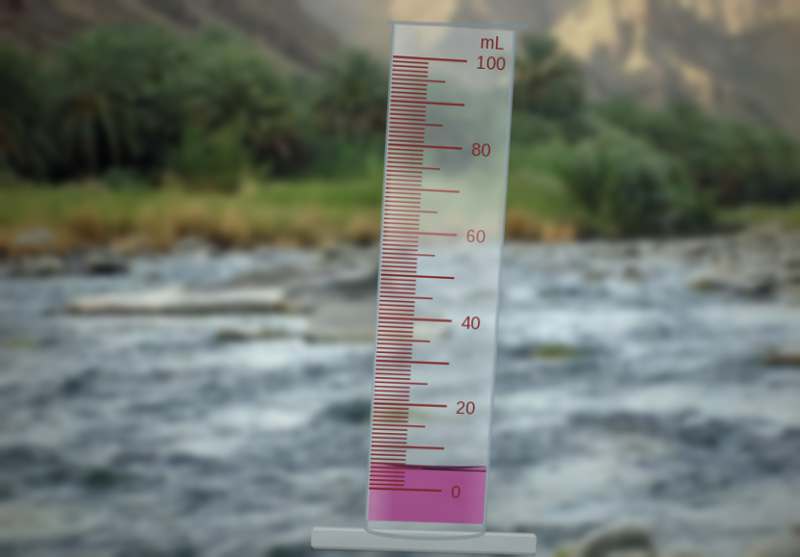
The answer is 5; mL
